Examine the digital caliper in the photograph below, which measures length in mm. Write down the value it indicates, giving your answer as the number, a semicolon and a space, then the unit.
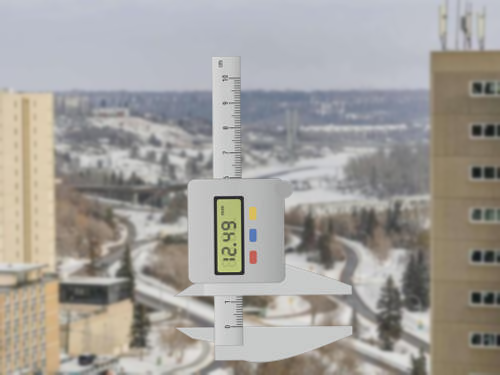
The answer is 12.49; mm
